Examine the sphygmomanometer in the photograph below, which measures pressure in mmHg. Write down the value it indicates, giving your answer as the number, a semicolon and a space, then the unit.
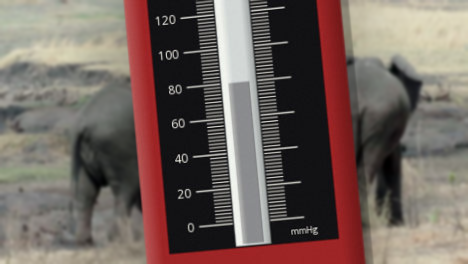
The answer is 80; mmHg
